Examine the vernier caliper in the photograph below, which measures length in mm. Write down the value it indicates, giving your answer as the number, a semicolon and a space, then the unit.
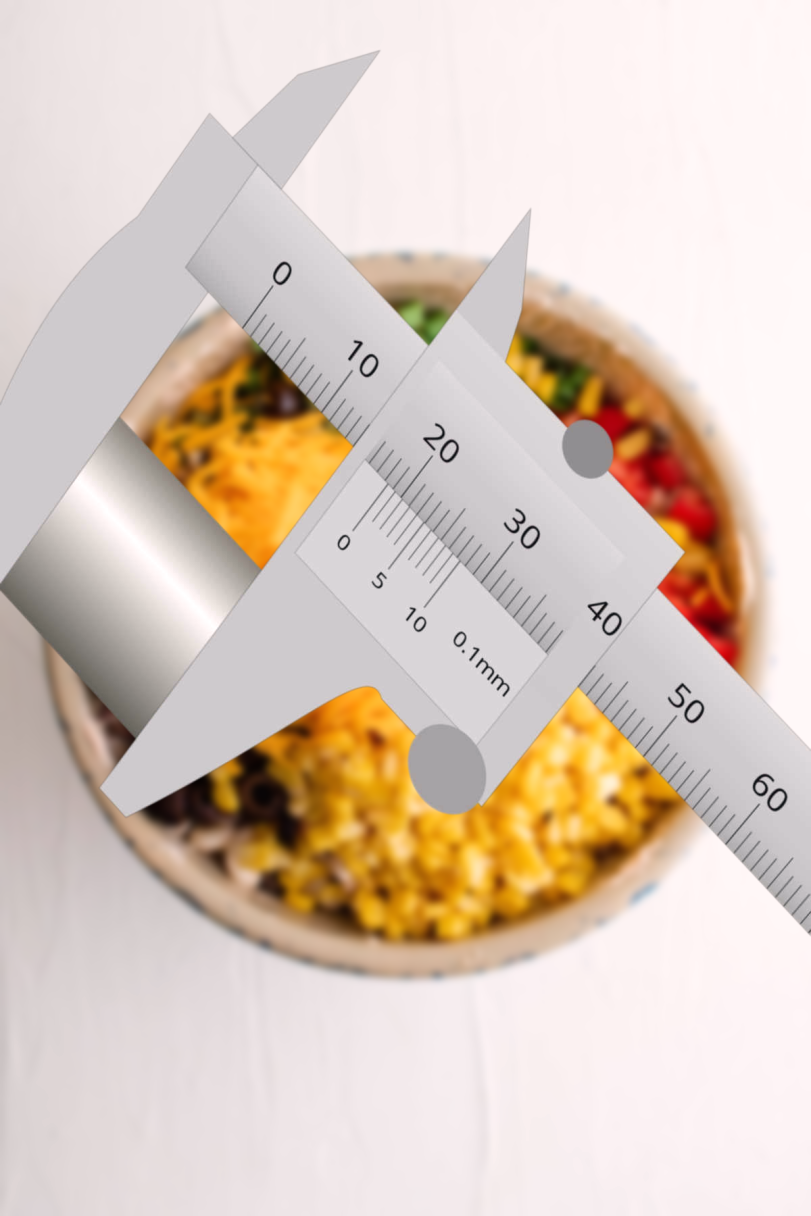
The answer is 18.4; mm
